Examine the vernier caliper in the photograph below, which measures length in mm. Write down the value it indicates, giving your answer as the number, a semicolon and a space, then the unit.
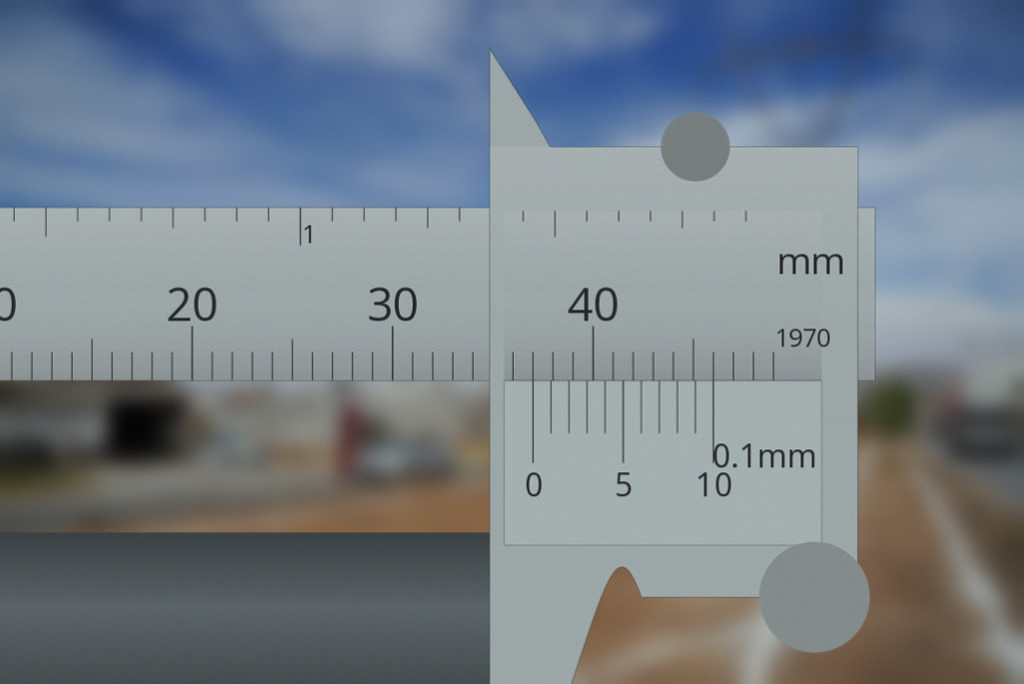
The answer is 37.0; mm
